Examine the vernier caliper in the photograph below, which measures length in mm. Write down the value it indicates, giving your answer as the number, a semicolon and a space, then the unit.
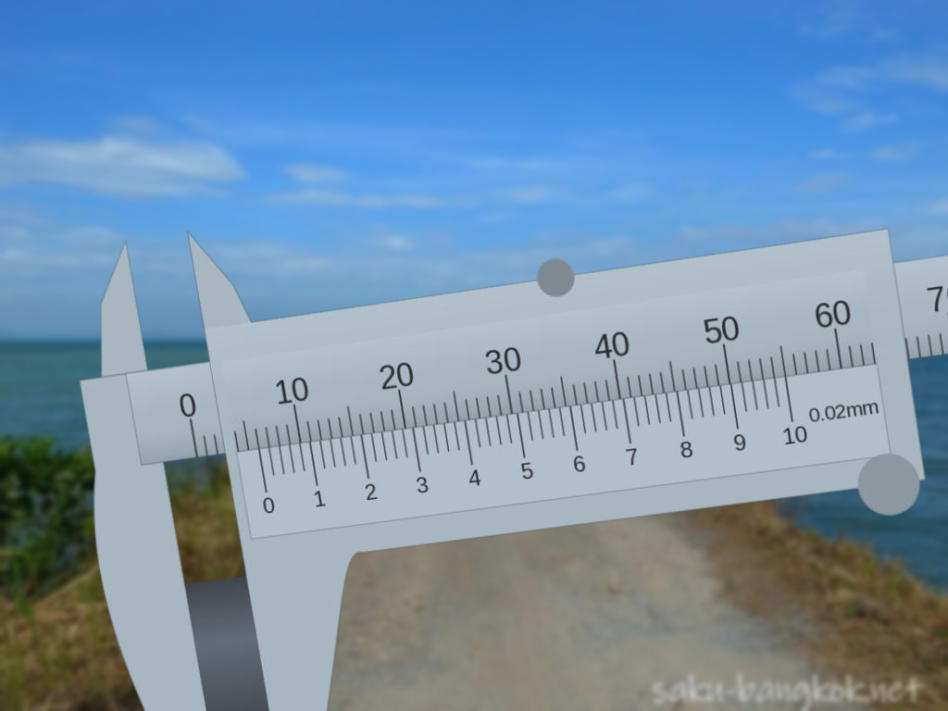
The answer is 6.0; mm
